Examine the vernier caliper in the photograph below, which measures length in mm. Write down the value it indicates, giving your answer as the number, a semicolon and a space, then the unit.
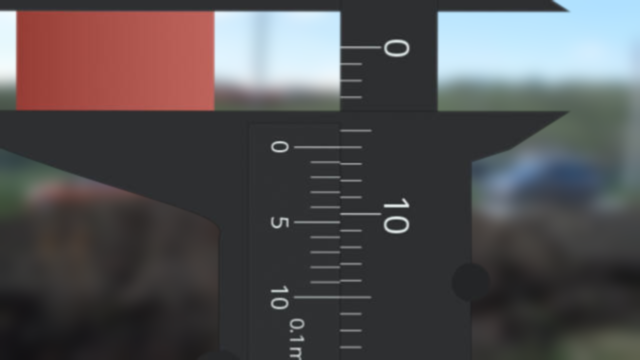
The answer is 6.0; mm
